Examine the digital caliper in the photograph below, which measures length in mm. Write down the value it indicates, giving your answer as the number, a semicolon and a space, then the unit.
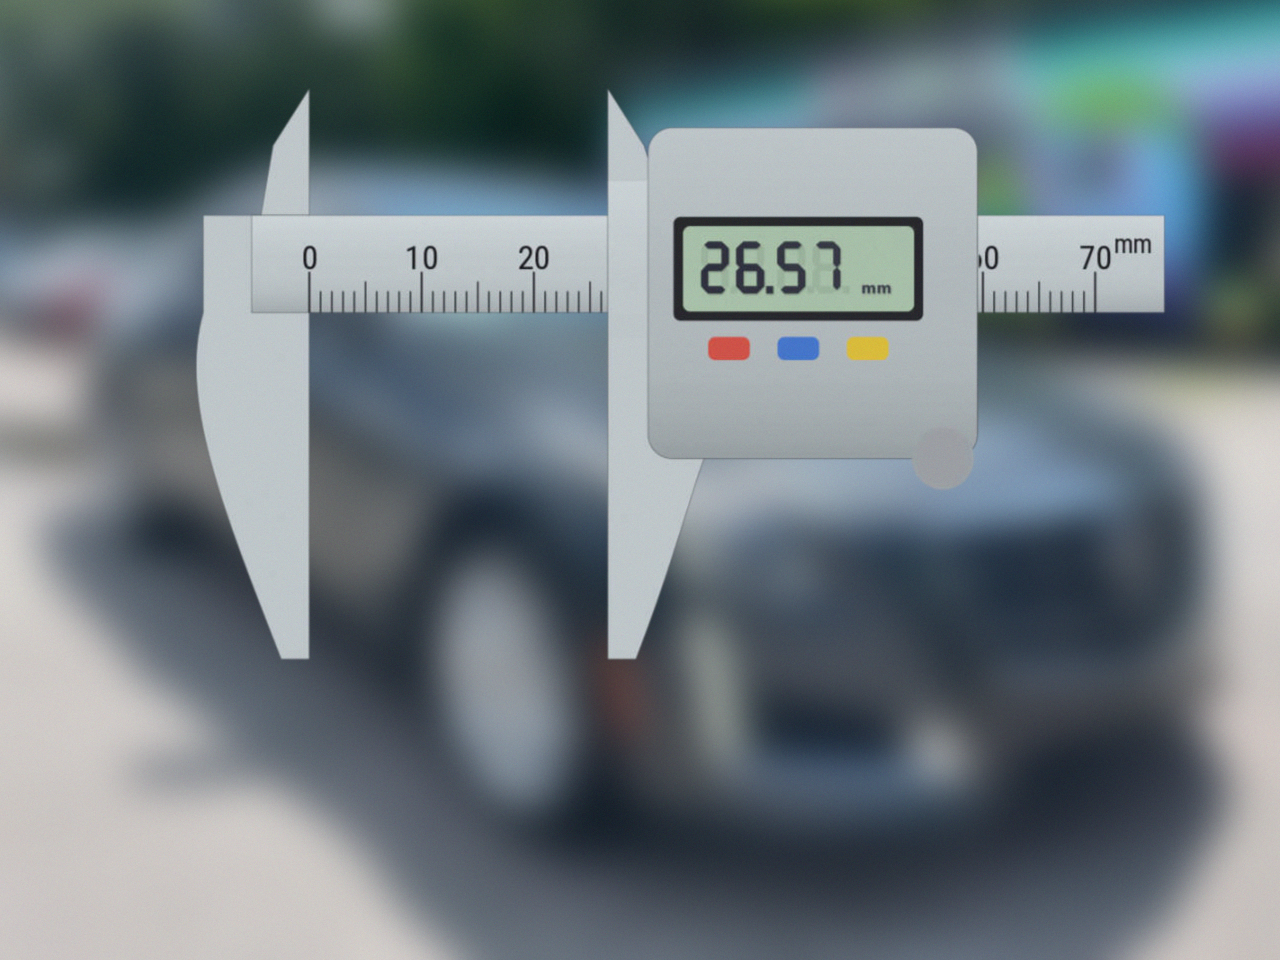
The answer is 26.57; mm
